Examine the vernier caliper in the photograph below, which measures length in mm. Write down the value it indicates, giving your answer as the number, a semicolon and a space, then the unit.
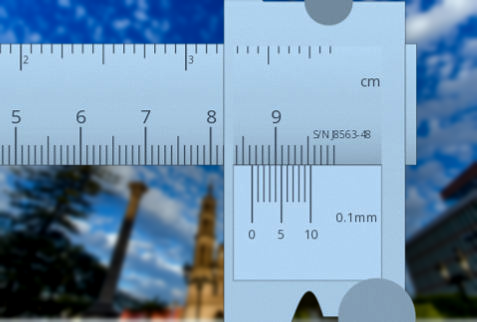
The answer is 86.4; mm
